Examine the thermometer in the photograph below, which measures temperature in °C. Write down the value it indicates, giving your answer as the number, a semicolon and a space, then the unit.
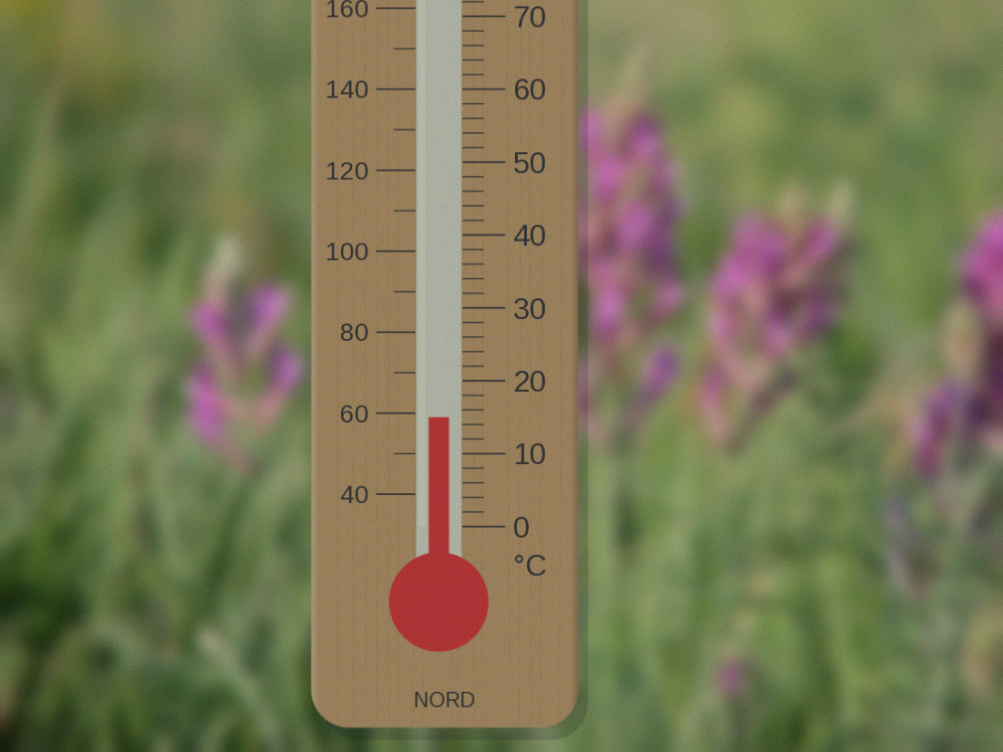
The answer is 15; °C
